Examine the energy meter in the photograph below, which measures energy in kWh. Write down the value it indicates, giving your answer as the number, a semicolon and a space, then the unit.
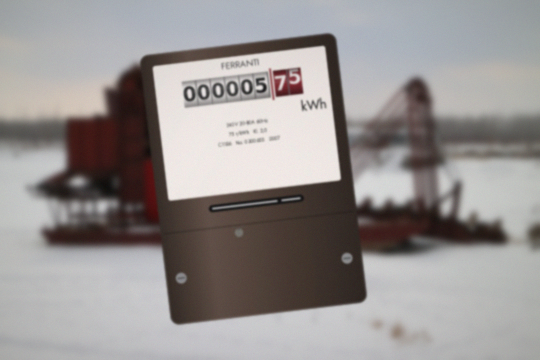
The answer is 5.75; kWh
